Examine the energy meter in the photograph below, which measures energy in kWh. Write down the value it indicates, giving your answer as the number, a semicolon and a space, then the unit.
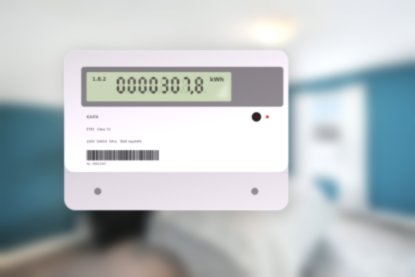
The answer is 307.8; kWh
